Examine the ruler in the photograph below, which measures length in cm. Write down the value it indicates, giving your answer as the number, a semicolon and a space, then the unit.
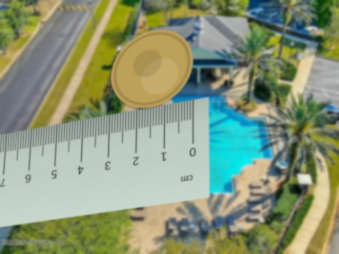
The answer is 3; cm
